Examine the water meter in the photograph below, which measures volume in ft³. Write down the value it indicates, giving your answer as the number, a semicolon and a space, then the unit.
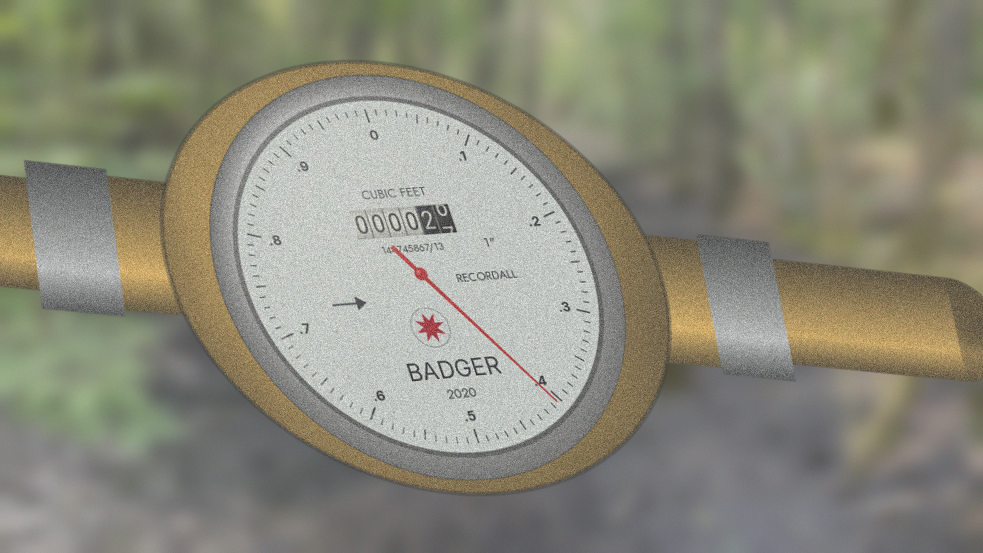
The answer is 26.40; ft³
